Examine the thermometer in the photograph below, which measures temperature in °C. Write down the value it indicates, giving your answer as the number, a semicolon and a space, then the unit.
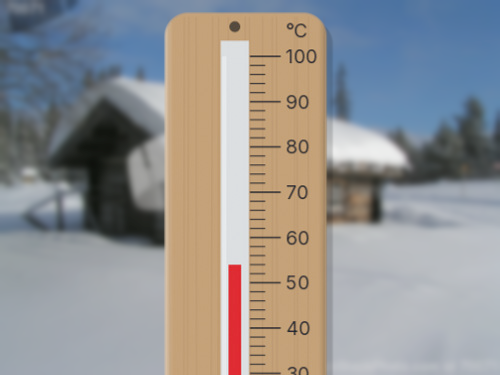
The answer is 54; °C
